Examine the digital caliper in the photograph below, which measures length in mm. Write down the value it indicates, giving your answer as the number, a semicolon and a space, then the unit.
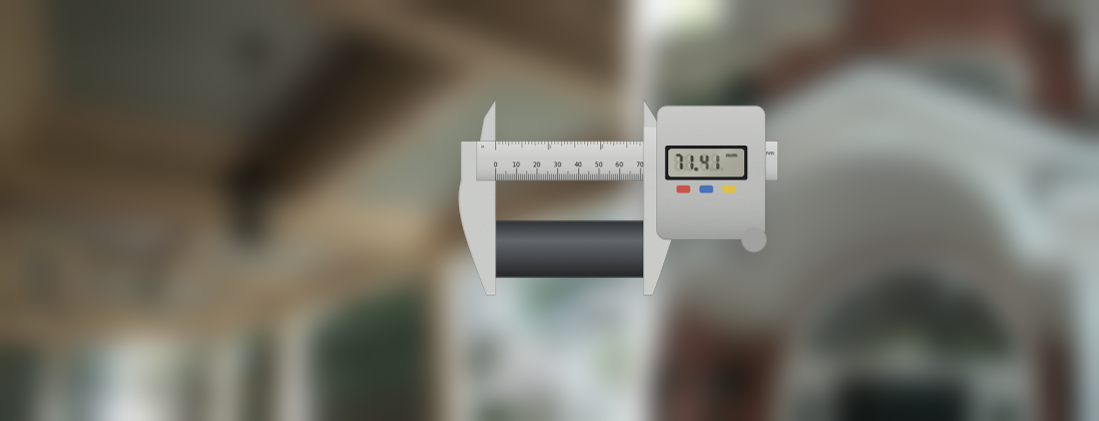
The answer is 71.41; mm
